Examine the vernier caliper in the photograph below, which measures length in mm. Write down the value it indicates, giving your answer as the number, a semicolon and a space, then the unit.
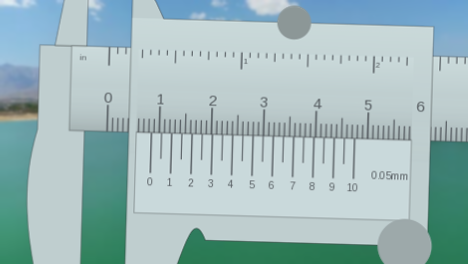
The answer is 8.5; mm
